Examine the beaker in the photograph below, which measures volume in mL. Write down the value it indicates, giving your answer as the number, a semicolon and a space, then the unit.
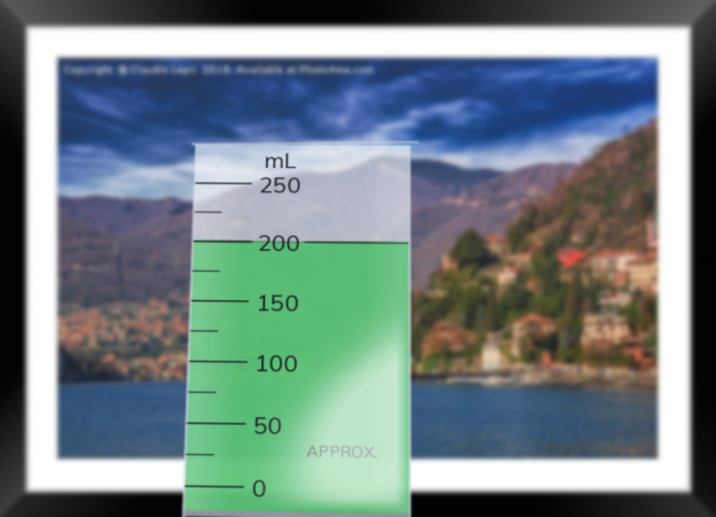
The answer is 200; mL
